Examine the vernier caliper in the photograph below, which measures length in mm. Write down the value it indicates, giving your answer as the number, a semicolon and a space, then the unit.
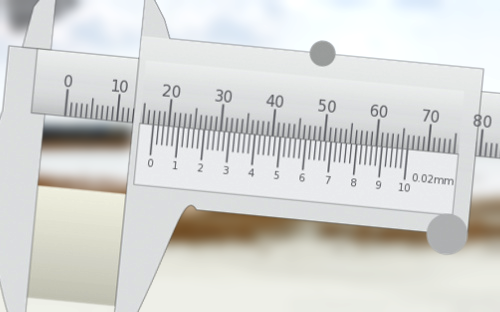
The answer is 17.0; mm
